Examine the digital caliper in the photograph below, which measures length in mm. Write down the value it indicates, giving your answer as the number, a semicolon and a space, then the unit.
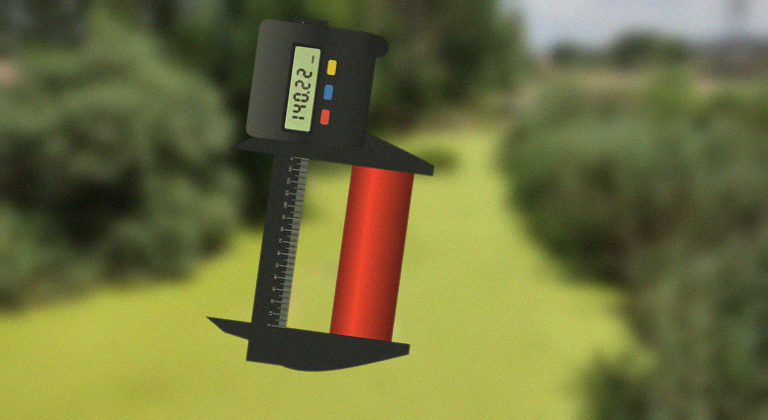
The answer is 140.22; mm
